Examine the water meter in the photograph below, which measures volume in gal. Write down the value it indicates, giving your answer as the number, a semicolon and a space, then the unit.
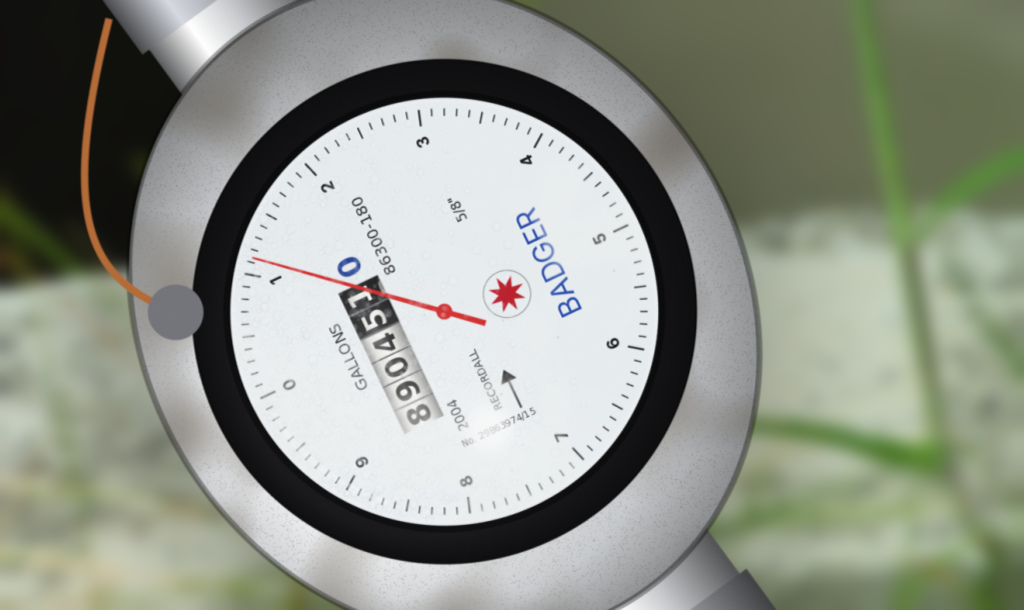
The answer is 8904511.1; gal
